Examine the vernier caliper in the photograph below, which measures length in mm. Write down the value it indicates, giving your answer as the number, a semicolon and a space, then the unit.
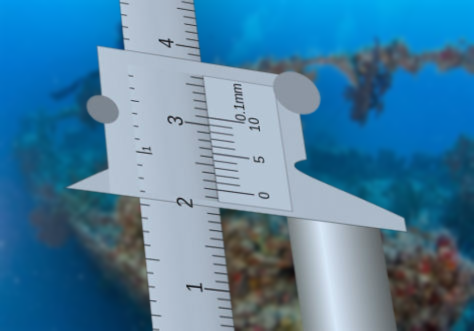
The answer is 22.0; mm
